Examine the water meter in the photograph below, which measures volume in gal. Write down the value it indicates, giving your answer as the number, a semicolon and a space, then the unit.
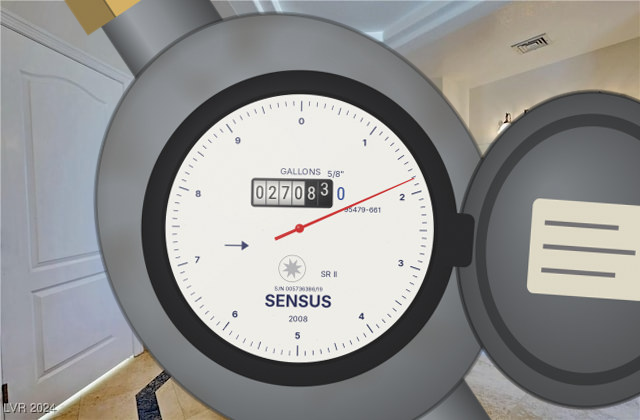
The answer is 270831.8; gal
